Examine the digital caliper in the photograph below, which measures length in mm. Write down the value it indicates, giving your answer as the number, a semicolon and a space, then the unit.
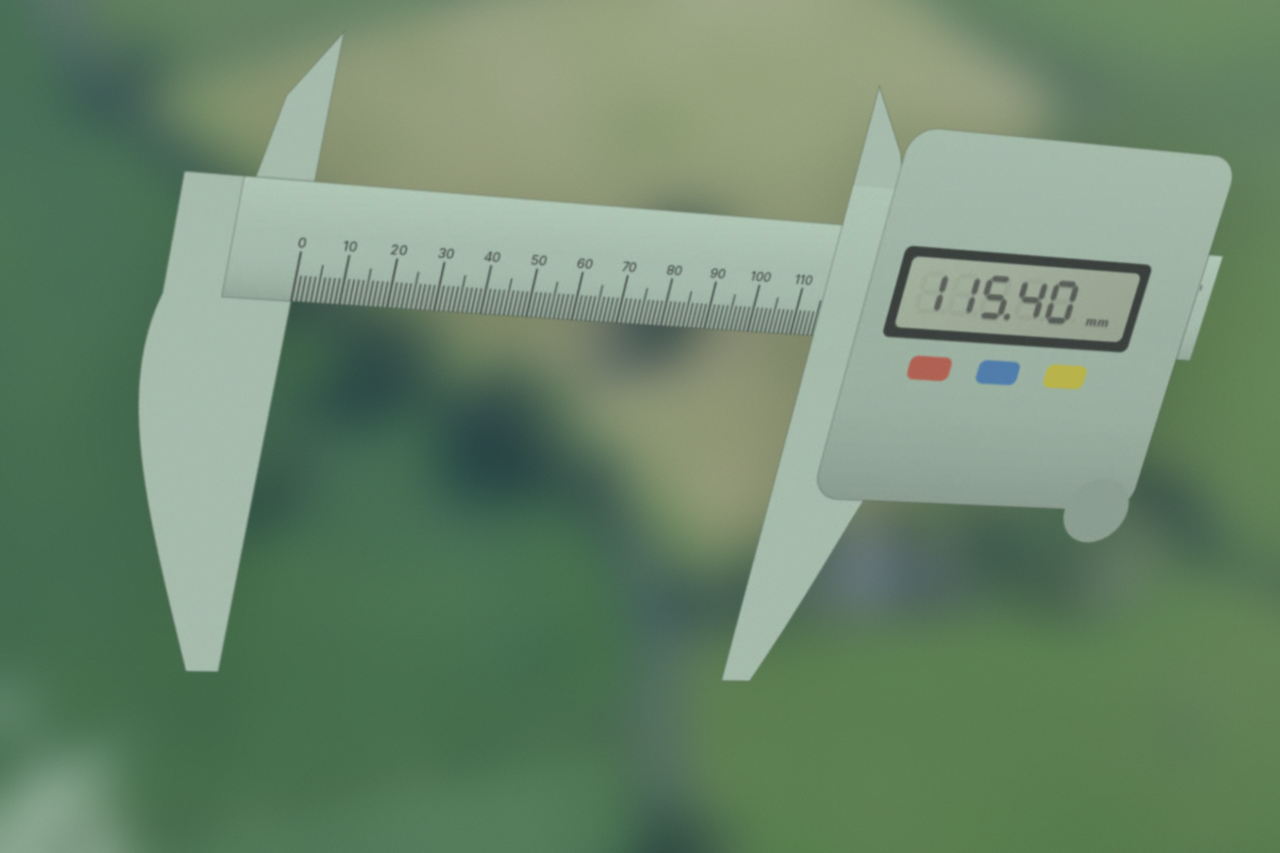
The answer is 115.40; mm
